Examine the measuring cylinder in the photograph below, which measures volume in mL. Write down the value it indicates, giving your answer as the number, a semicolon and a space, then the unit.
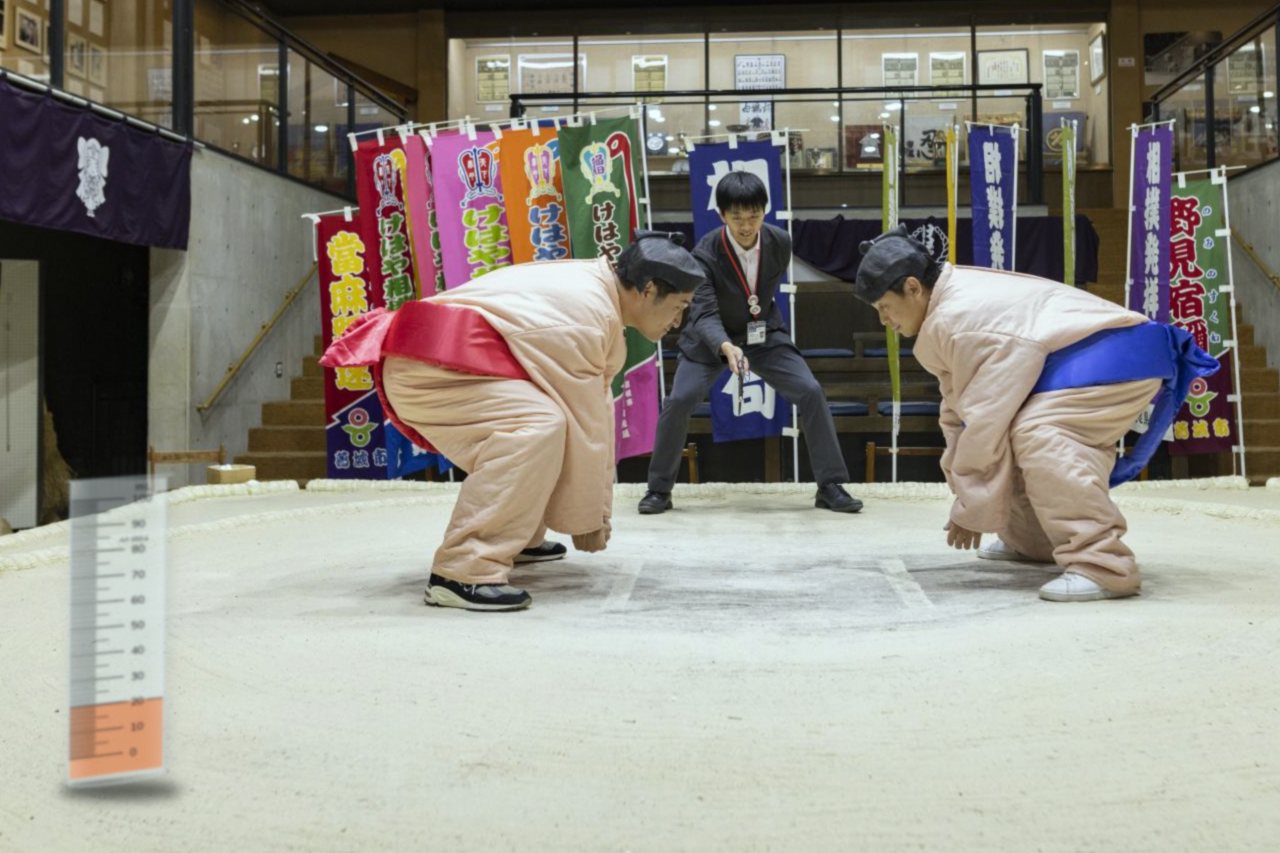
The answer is 20; mL
